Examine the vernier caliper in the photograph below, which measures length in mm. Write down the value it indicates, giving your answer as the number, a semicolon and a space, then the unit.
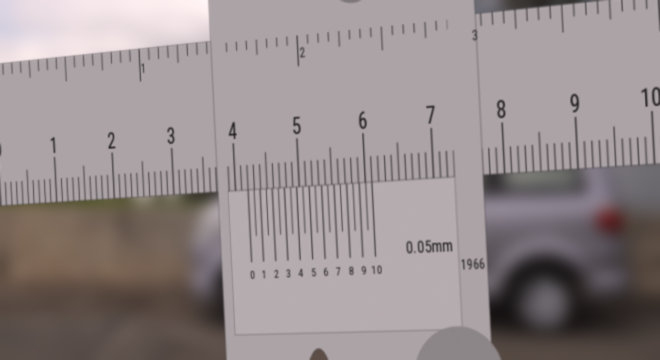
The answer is 42.0; mm
